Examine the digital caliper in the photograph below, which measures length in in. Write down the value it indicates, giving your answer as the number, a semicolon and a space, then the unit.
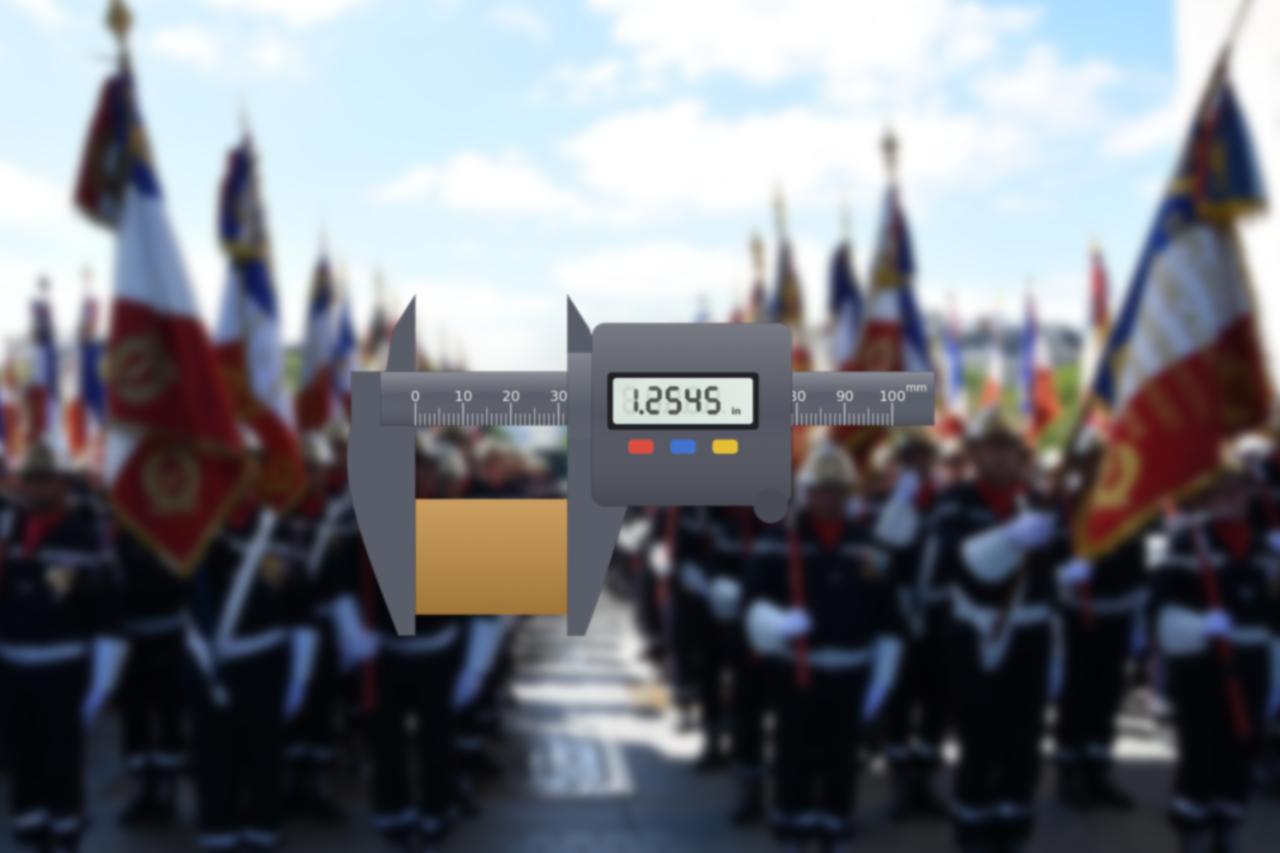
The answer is 1.2545; in
